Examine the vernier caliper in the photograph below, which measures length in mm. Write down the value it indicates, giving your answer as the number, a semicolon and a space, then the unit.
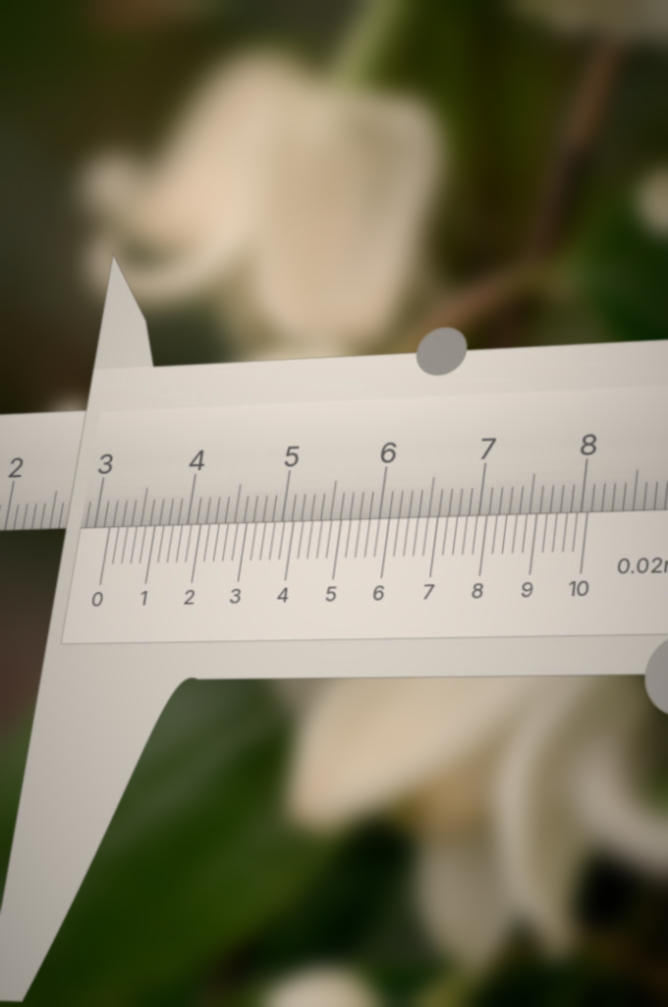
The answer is 31.6; mm
